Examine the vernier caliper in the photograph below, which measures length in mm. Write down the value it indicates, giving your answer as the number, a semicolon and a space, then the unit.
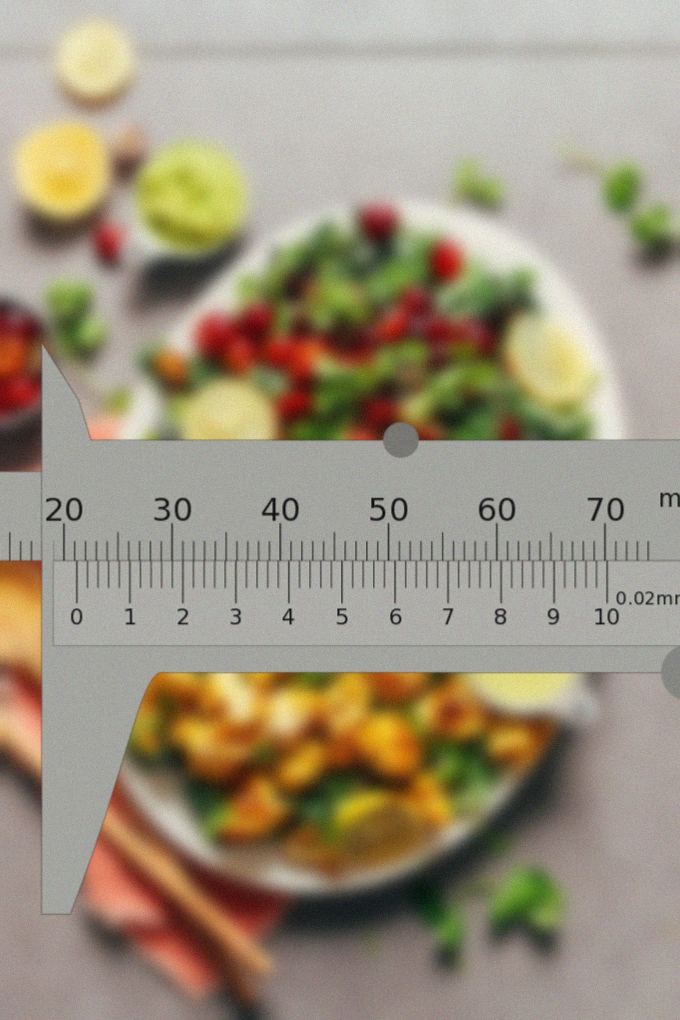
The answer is 21.2; mm
